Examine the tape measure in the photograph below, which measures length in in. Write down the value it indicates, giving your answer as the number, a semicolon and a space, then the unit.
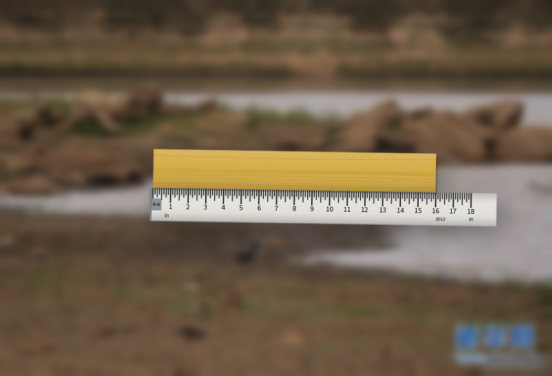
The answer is 16; in
